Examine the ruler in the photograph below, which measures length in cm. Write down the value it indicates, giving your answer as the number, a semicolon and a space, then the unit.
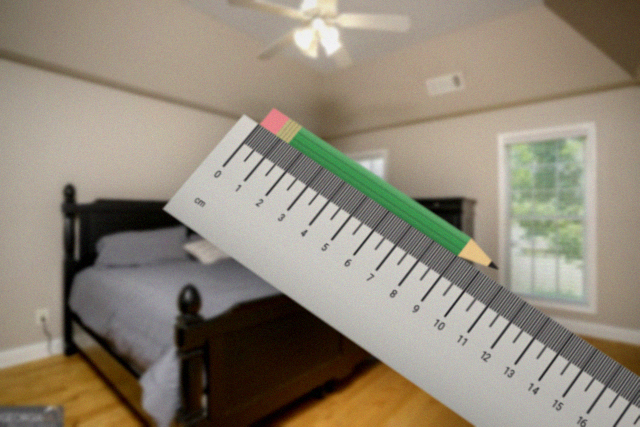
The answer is 10.5; cm
